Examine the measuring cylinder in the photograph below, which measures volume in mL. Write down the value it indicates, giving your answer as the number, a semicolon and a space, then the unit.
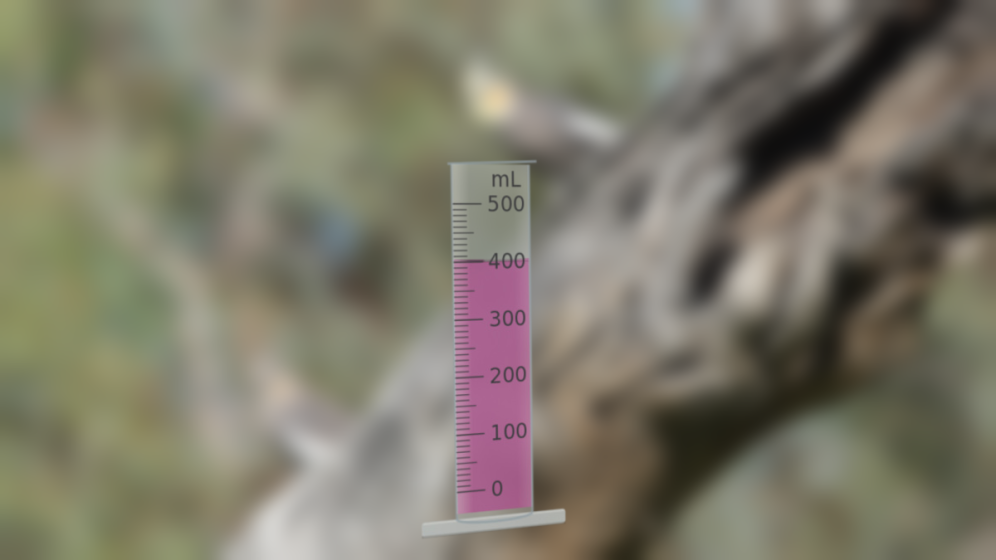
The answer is 400; mL
